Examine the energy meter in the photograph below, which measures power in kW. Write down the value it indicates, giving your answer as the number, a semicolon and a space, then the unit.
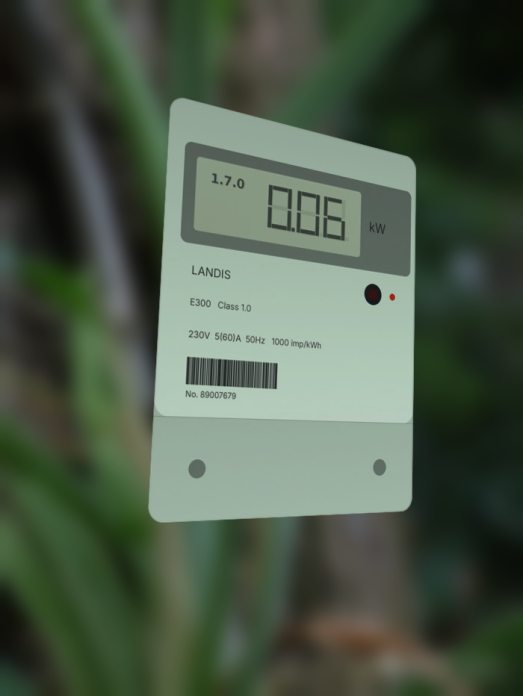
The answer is 0.06; kW
